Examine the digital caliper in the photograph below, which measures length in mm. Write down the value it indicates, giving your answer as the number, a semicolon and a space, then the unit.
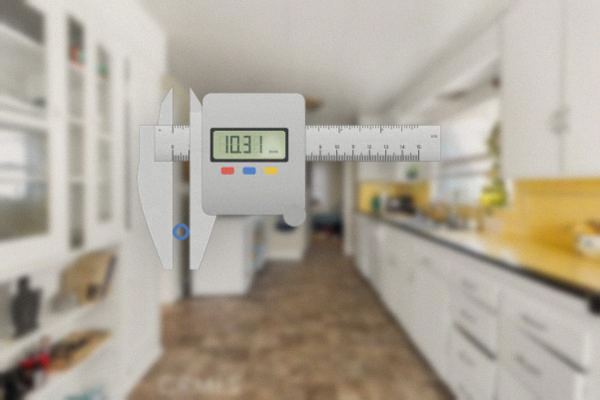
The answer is 10.31; mm
